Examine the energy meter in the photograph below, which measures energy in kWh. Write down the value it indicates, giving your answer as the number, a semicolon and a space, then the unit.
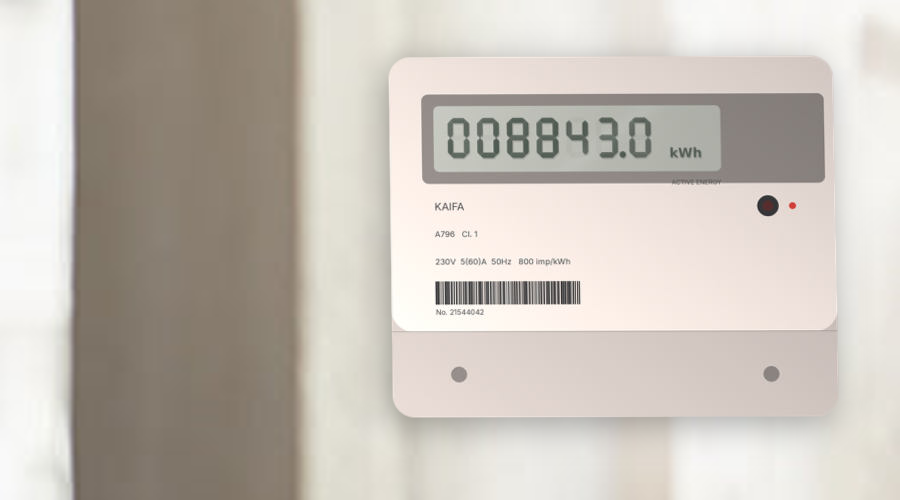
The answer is 8843.0; kWh
